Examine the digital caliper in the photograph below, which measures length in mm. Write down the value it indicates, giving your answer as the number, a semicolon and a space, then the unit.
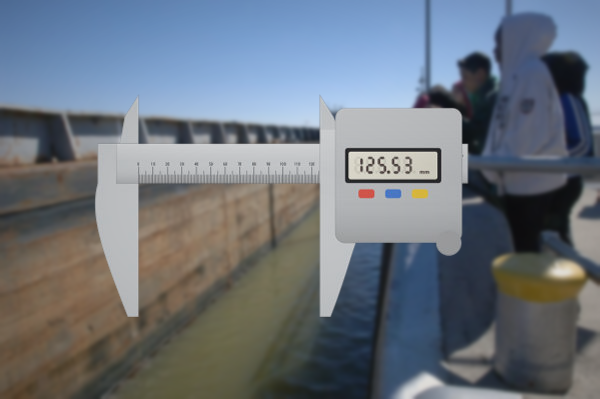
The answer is 125.53; mm
